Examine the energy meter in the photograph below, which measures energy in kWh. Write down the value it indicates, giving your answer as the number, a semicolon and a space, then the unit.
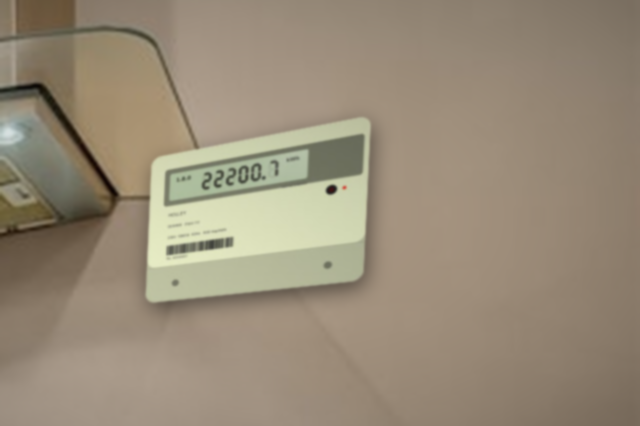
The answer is 22200.7; kWh
